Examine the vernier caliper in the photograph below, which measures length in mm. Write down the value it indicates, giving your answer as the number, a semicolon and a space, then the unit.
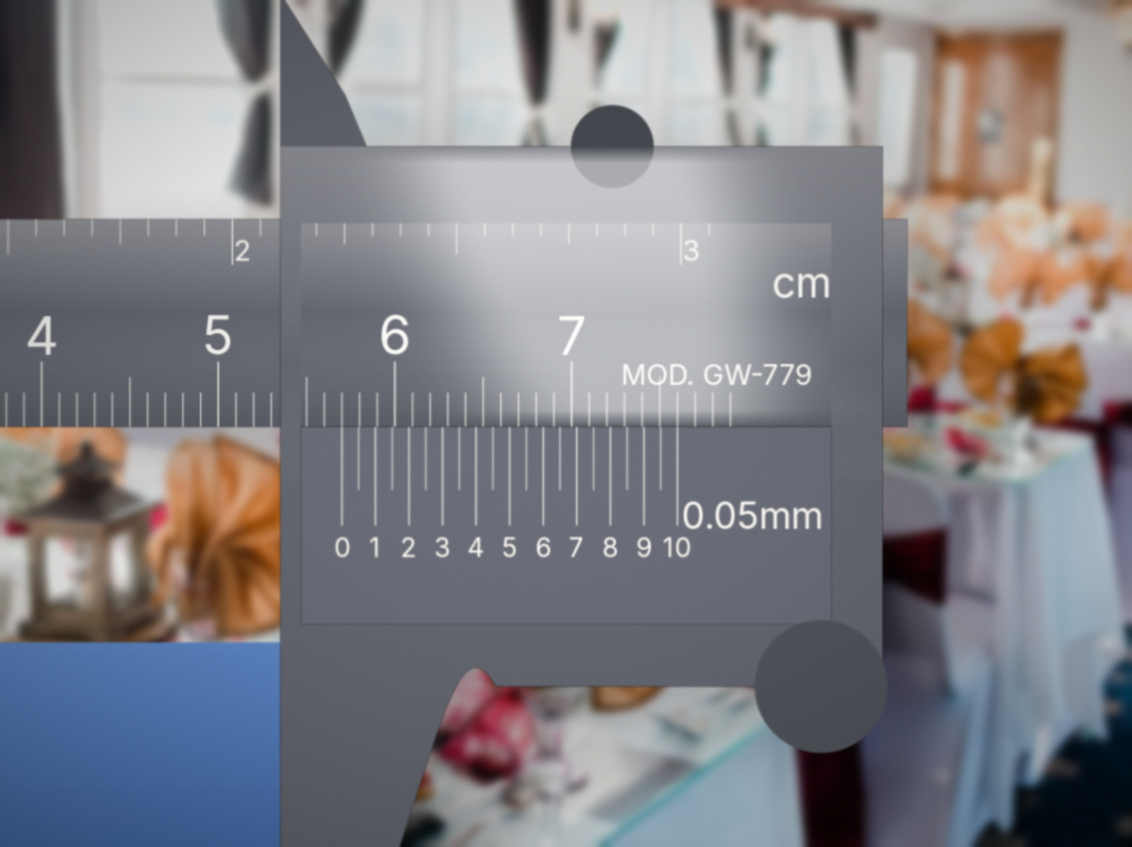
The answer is 57.0; mm
